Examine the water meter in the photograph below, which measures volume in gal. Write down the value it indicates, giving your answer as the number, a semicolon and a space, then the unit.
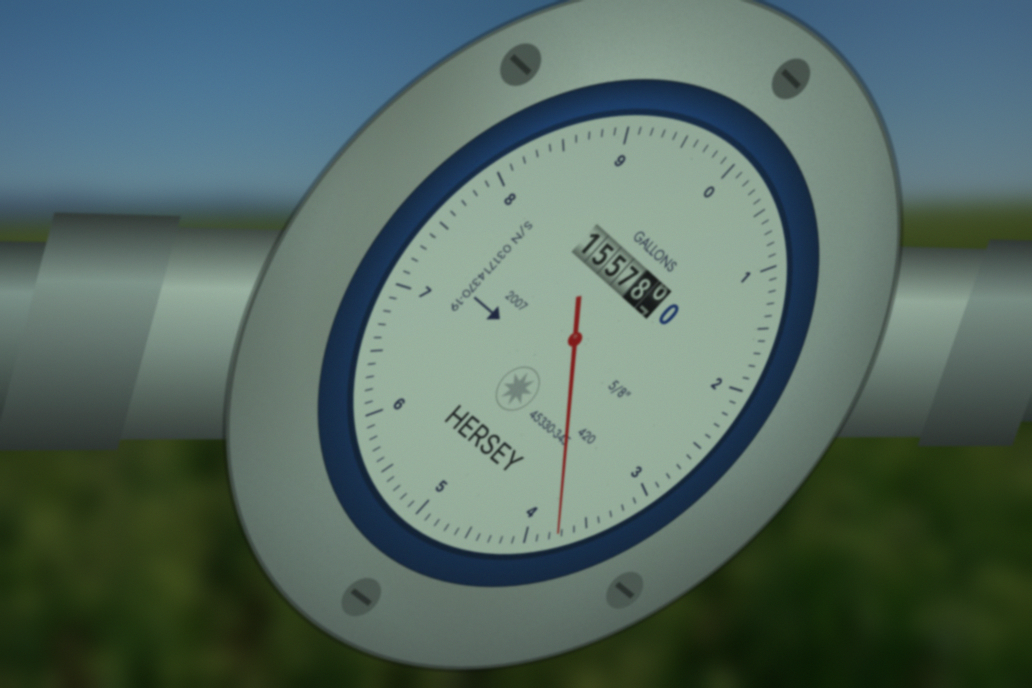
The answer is 1557863.7; gal
